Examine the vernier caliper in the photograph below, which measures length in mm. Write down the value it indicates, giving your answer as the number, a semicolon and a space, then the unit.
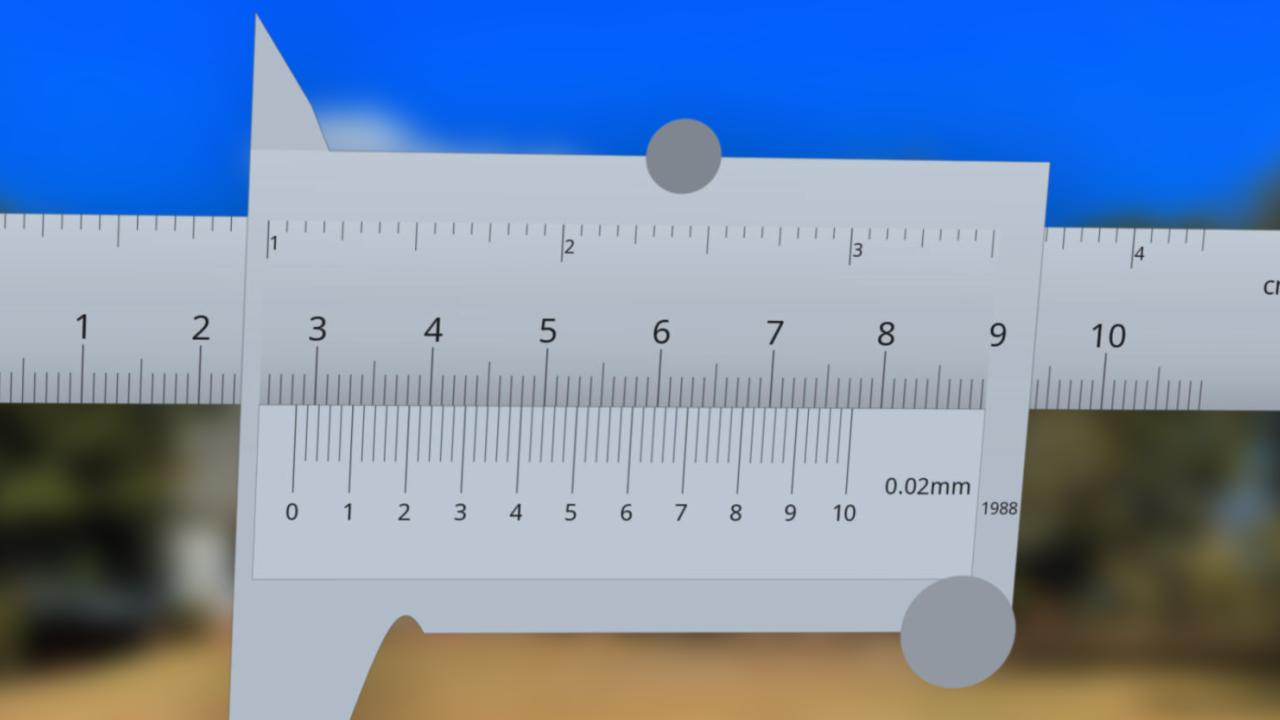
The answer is 28.4; mm
